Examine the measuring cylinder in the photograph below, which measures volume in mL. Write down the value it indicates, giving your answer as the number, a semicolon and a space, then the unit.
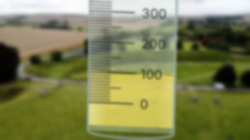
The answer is 100; mL
